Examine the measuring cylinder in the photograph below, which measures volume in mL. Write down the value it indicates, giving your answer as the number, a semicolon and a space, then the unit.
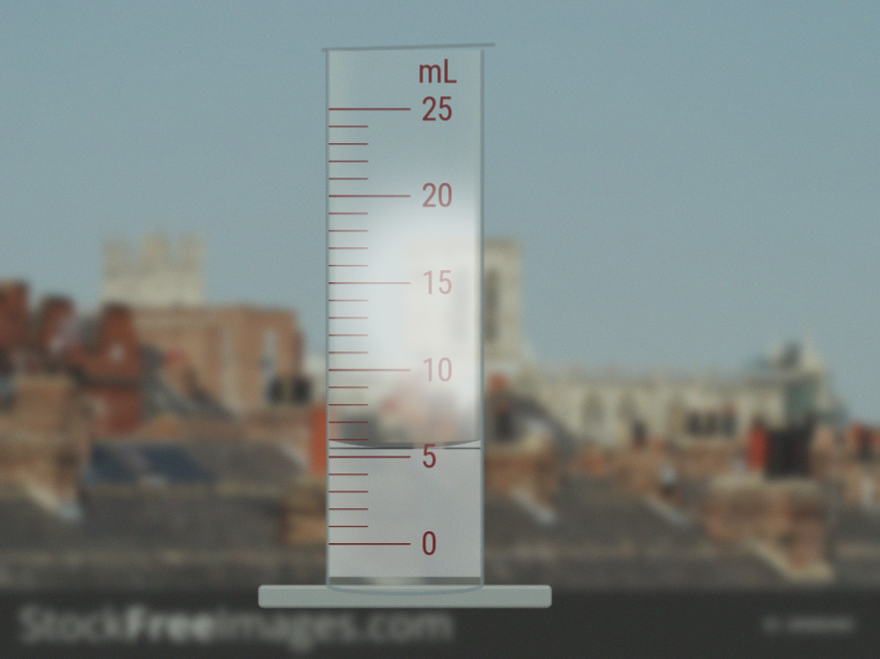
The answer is 5.5; mL
